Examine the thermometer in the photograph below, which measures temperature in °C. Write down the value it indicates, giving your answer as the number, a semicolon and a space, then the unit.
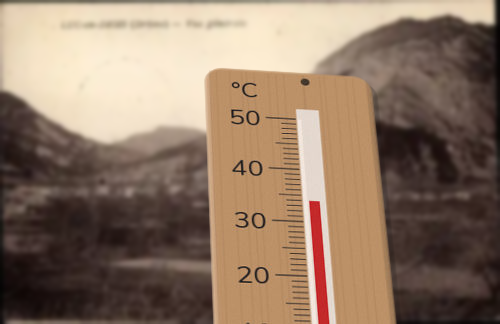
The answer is 34; °C
